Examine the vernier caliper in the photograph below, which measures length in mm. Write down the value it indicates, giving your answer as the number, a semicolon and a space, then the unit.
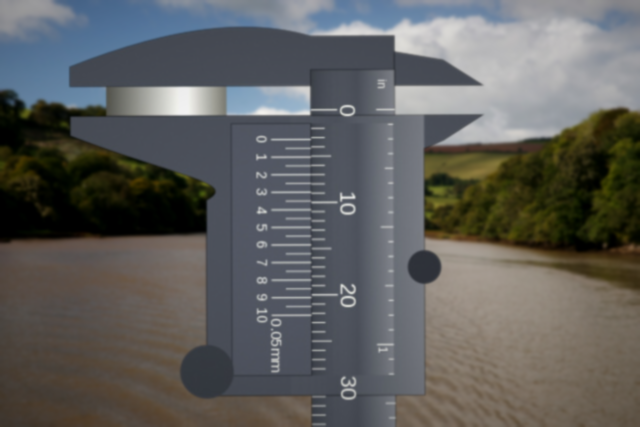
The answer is 3.2; mm
